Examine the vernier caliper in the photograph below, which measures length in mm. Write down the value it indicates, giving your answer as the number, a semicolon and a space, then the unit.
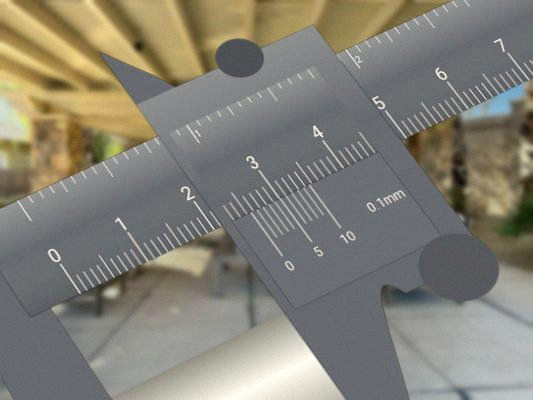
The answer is 25.6; mm
